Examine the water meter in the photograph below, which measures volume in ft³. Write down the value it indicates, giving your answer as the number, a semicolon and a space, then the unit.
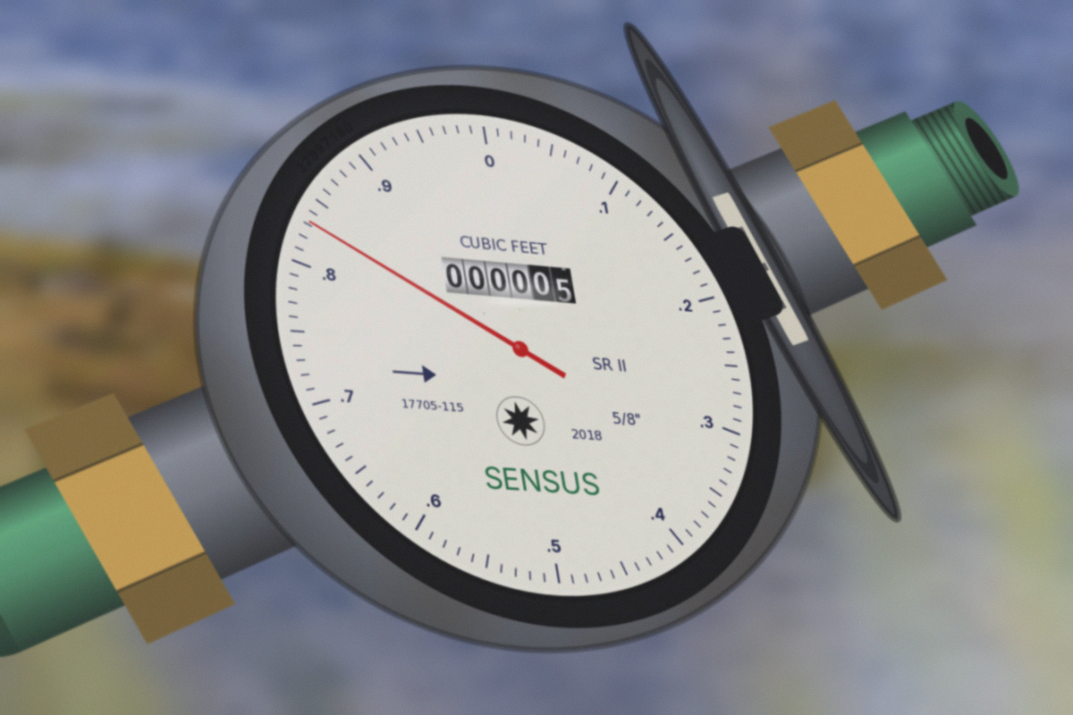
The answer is 4.83; ft³
